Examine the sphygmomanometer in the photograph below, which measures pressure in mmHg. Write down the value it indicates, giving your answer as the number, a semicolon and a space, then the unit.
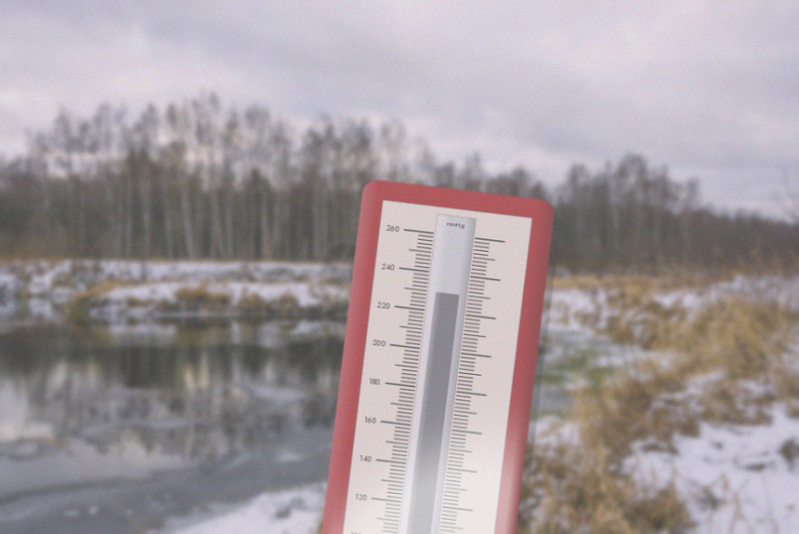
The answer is 230; mmHg
